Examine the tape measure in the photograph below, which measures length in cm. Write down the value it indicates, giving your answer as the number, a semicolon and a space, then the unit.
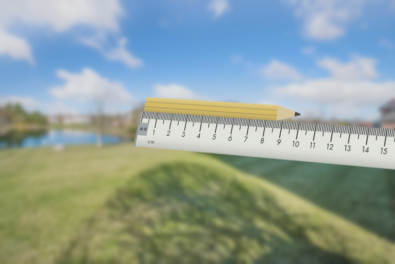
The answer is 10; cm
